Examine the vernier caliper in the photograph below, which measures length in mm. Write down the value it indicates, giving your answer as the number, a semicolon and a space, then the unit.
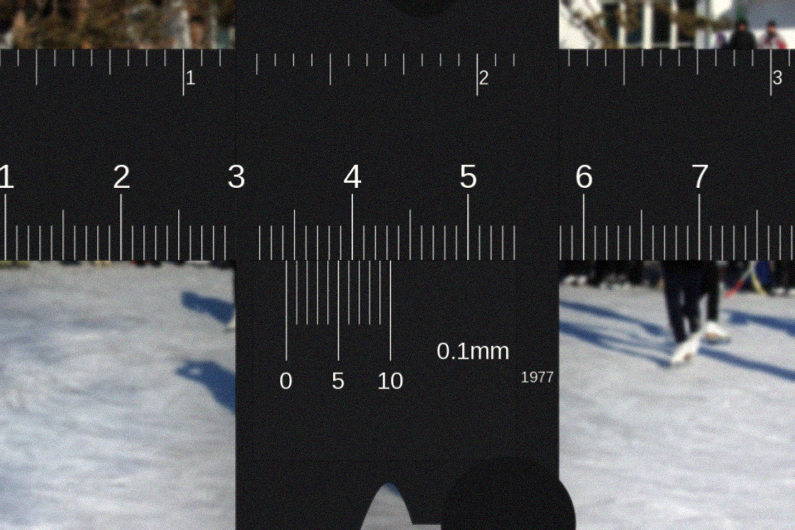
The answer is 34.3; mm
